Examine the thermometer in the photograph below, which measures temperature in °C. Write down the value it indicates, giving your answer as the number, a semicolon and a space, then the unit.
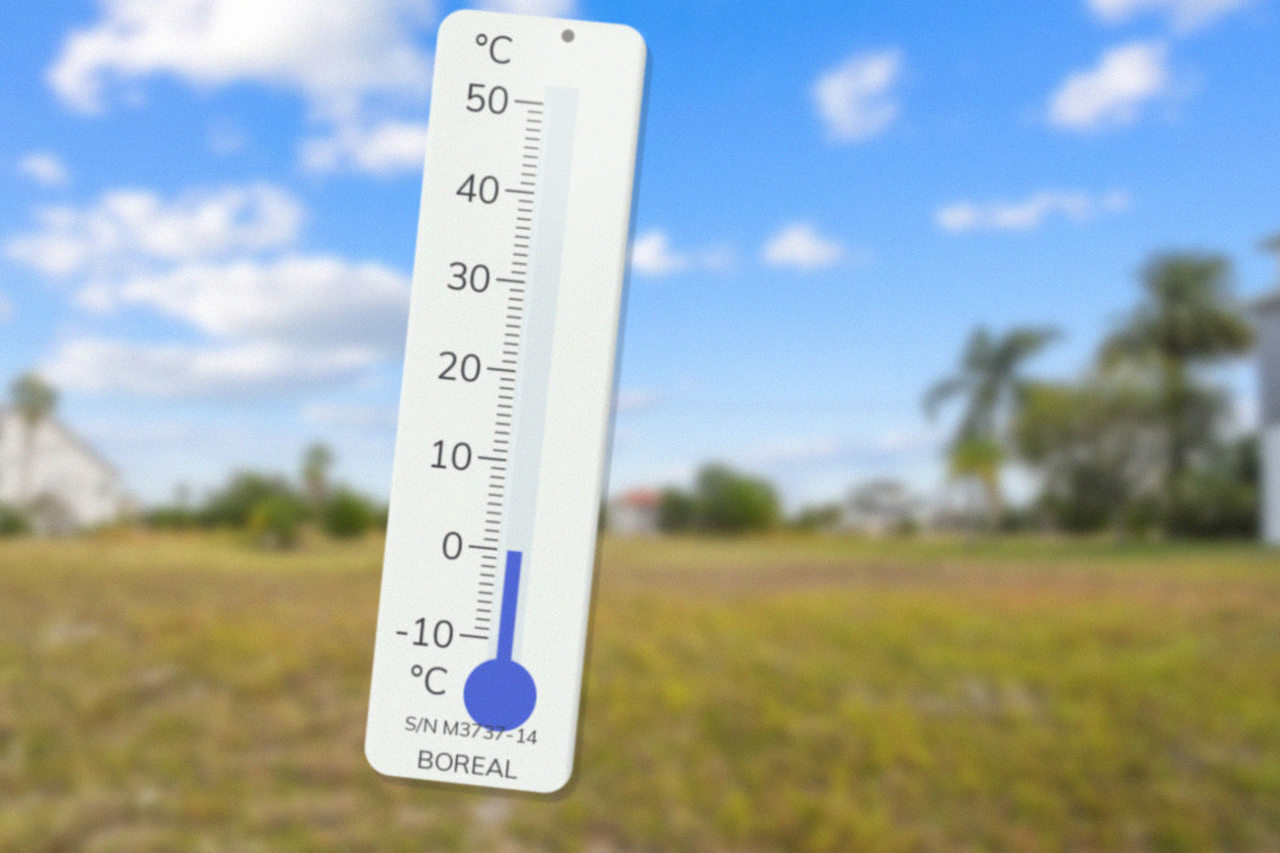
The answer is 0; °C
